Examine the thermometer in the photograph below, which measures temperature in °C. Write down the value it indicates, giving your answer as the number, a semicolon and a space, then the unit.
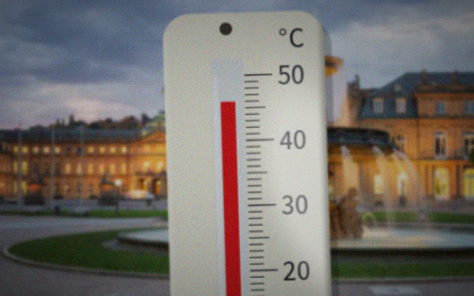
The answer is 46; °C
